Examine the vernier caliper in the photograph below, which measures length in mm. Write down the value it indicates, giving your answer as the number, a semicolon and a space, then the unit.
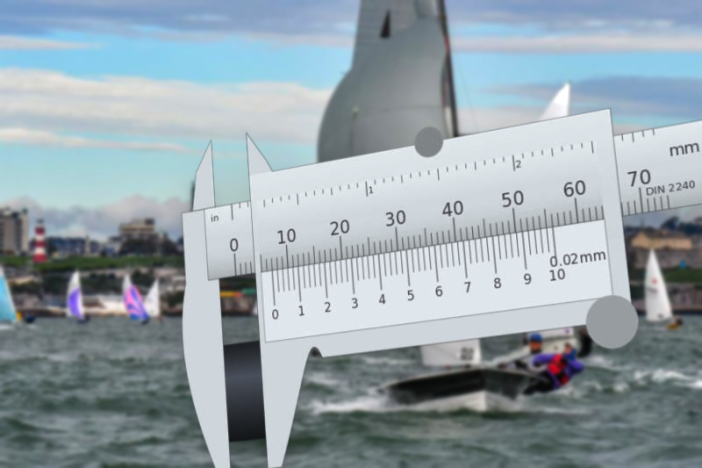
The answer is 7.0; mm
